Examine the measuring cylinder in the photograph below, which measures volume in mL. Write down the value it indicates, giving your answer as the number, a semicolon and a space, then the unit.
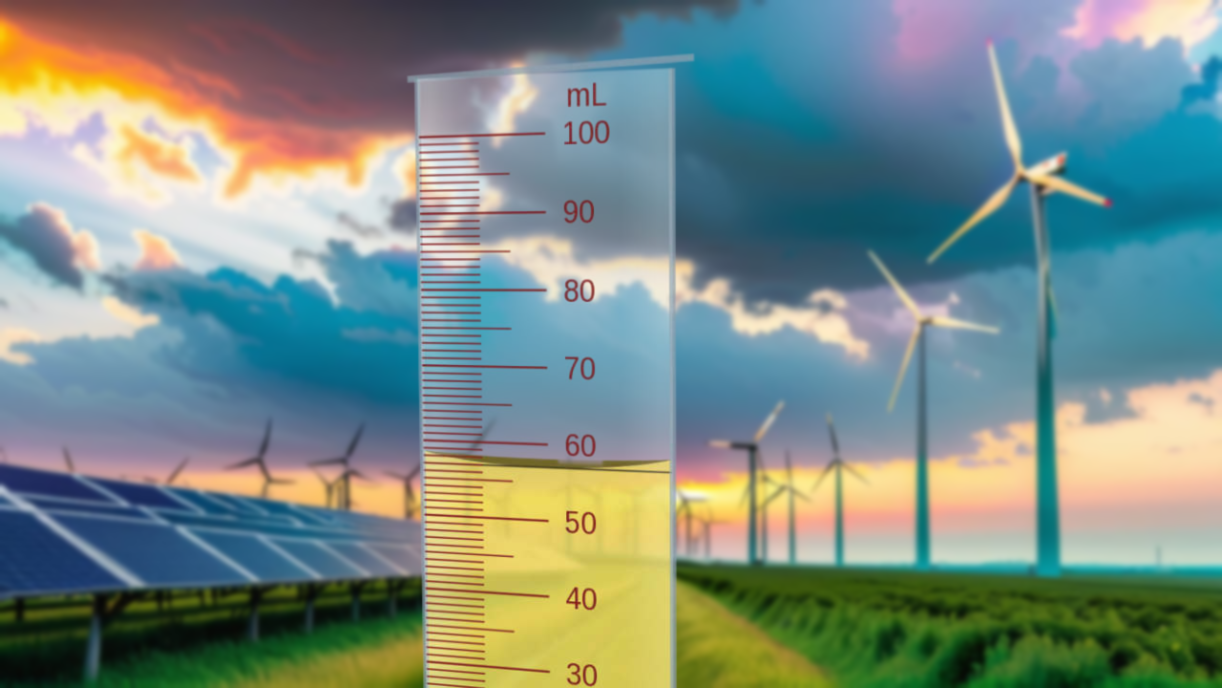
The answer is 57; mL
